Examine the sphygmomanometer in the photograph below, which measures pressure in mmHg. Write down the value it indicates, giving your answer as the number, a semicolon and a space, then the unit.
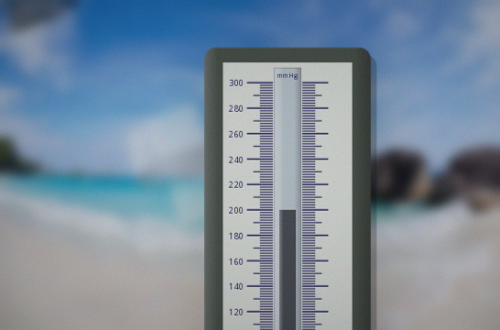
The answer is 200; mmHg
